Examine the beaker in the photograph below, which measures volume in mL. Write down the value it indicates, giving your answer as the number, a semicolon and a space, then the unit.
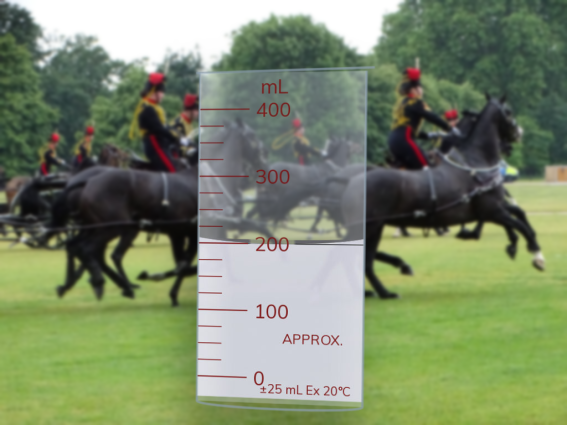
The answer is 200; mL
